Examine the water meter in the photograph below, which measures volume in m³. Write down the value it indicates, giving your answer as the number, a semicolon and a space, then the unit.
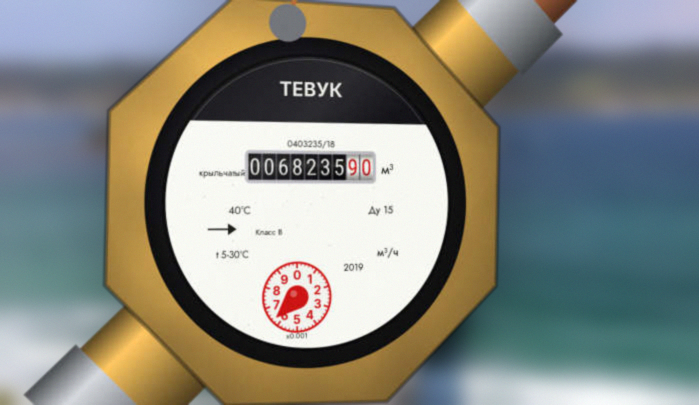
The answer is 68235.906; m³
